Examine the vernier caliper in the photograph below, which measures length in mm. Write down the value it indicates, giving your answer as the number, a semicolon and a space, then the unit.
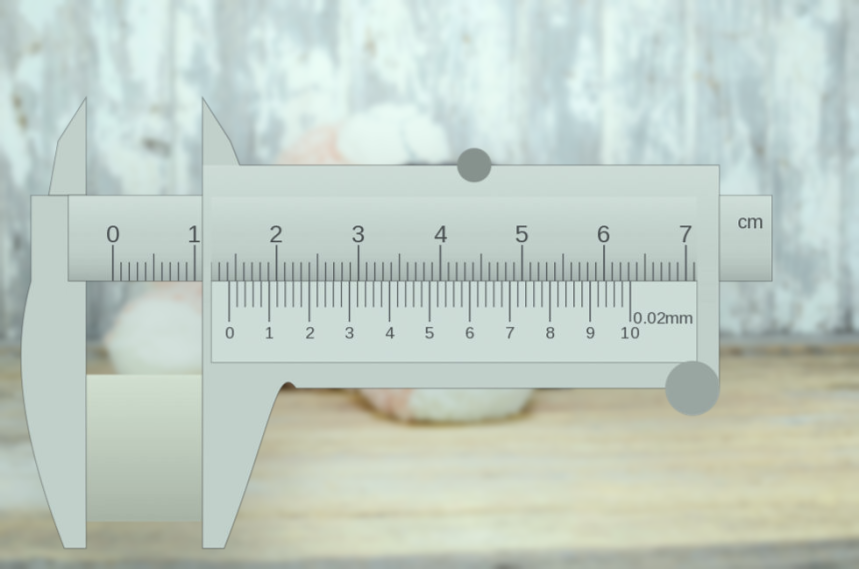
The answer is 14.2; mm
